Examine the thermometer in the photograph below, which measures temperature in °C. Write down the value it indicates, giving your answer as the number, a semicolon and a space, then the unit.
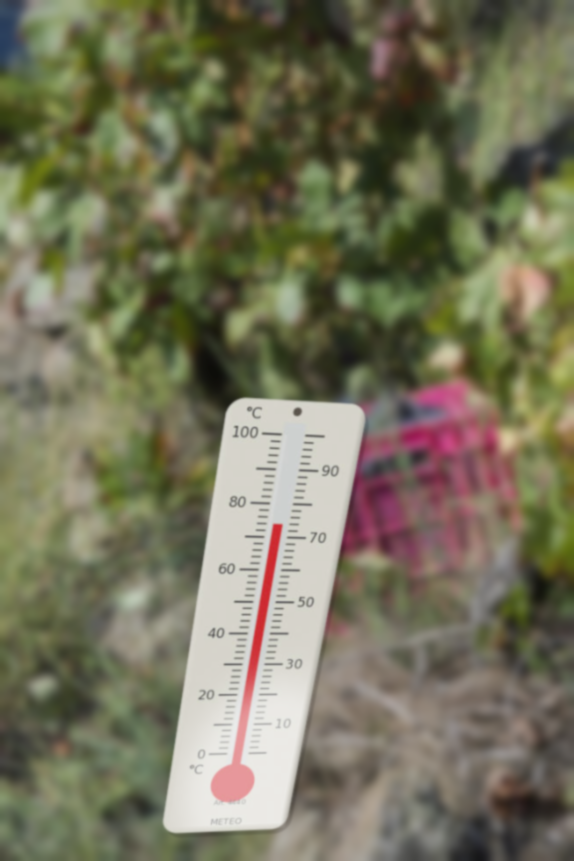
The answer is 74; °C
